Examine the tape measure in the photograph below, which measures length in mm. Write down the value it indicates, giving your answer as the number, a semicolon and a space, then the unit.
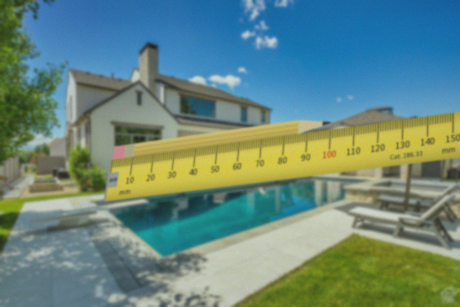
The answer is 100; mm
